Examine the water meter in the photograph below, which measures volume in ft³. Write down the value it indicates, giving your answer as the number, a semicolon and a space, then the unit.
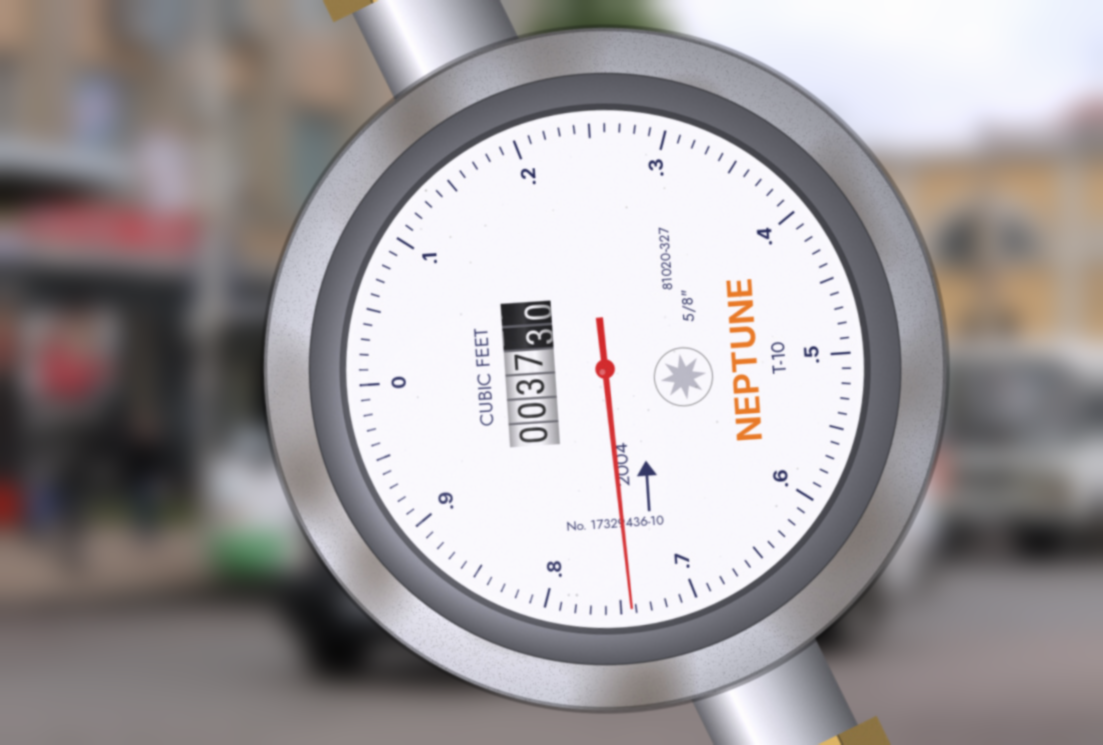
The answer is 3729.74; ft³
